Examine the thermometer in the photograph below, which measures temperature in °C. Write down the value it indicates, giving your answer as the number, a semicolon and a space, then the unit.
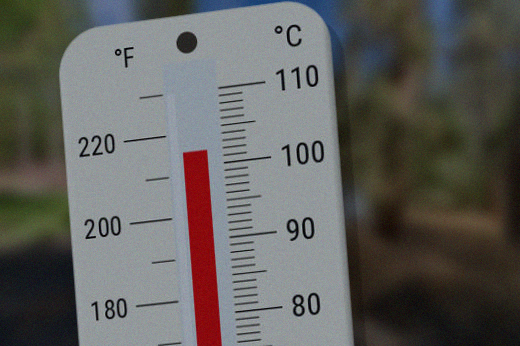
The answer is 102; °C
